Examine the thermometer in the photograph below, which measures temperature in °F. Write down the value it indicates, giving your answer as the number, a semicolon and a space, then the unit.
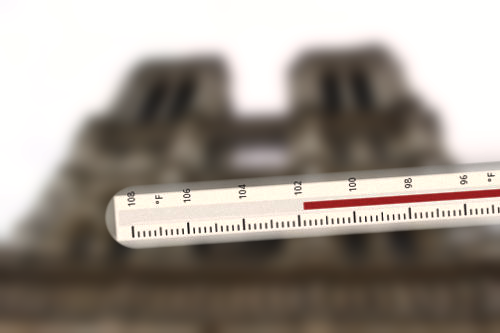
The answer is 101.8; °F
